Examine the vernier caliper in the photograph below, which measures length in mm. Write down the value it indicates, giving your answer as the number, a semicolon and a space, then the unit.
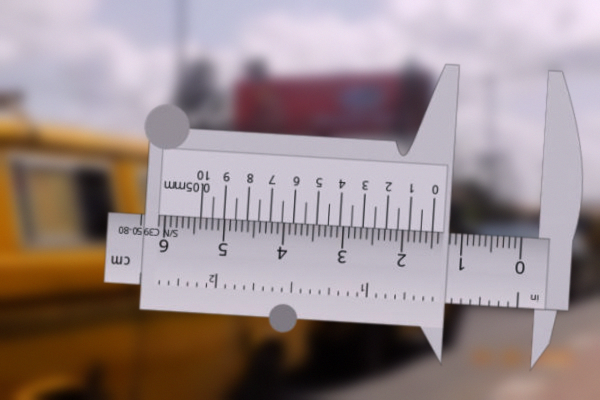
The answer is 15.0; mm
